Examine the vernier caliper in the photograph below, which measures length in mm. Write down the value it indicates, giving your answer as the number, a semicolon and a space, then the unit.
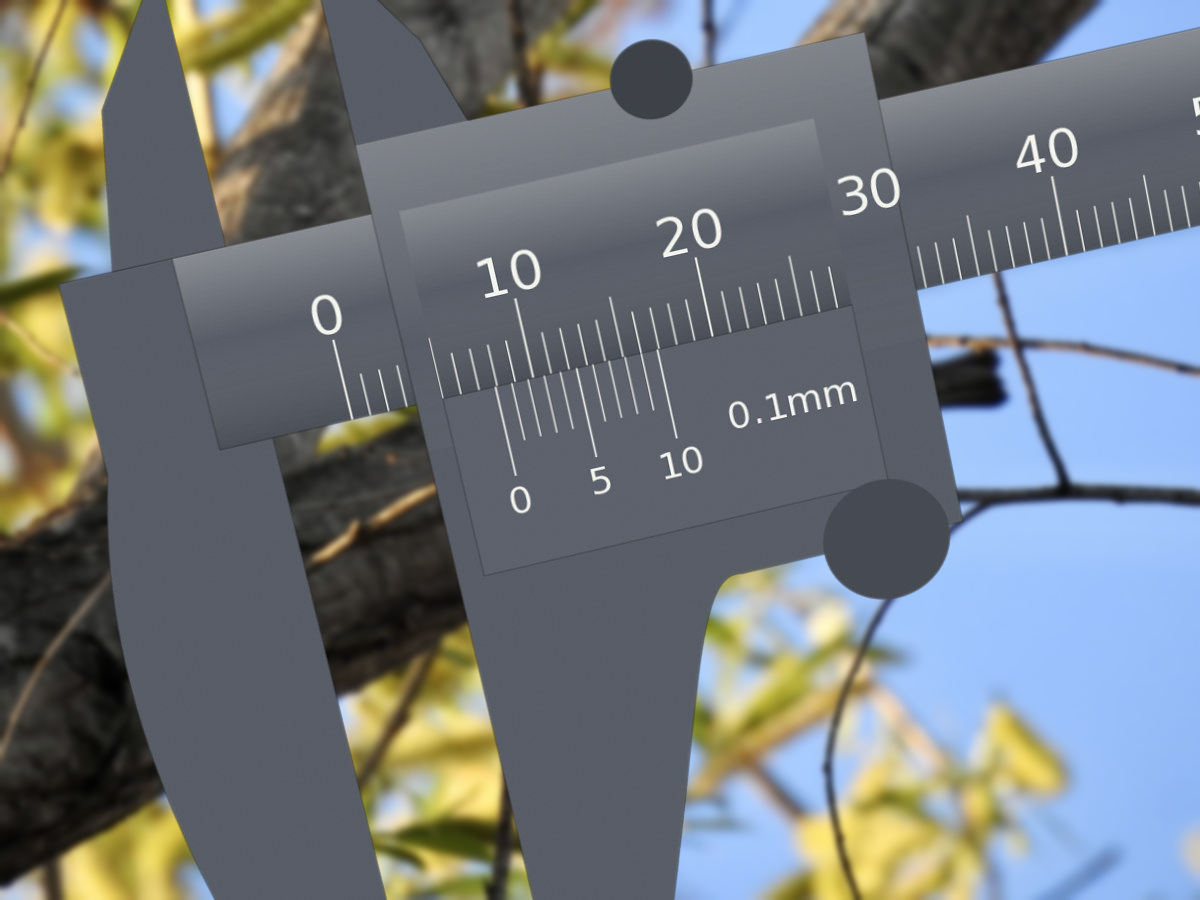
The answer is 7.9; mm
